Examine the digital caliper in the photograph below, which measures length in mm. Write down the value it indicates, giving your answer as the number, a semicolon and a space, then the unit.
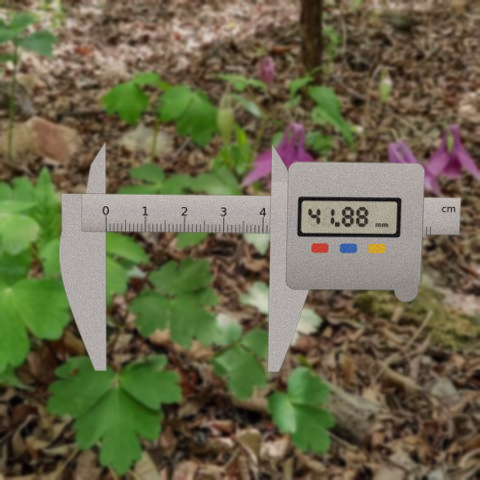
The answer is 41.88; mm
